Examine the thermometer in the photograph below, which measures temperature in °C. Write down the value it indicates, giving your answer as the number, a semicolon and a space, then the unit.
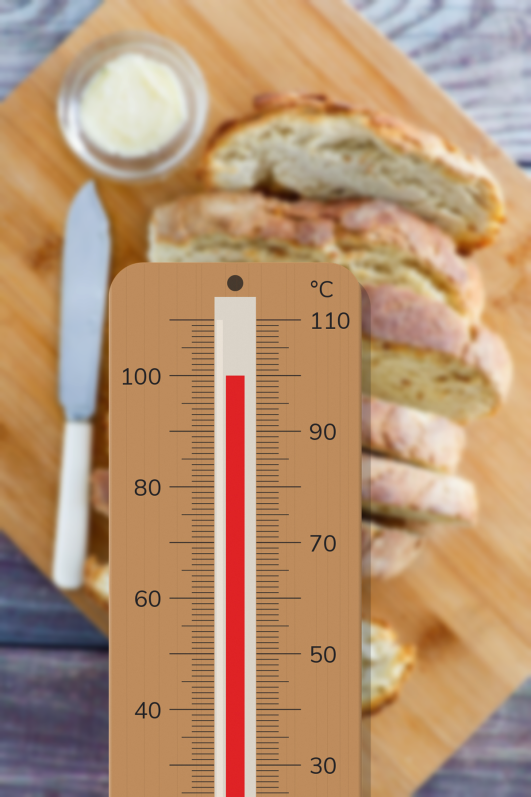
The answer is 100; °C
